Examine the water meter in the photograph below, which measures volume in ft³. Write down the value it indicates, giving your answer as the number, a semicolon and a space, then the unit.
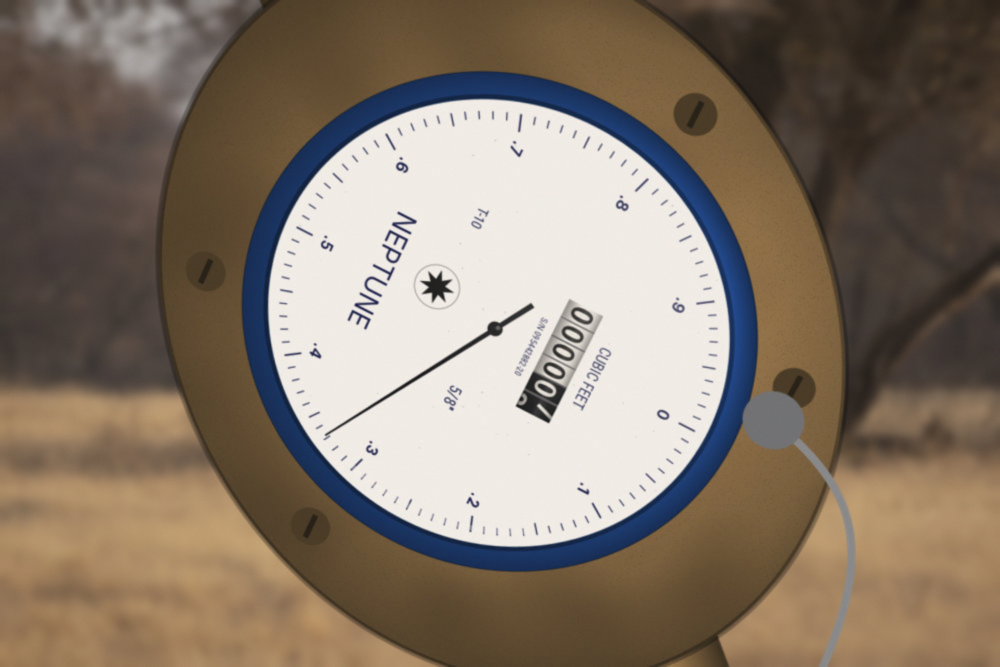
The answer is 7.33; ft³
